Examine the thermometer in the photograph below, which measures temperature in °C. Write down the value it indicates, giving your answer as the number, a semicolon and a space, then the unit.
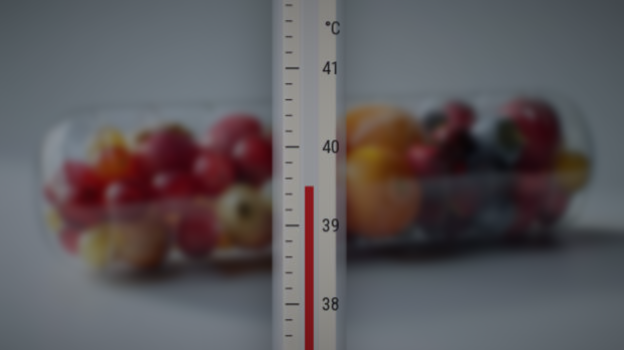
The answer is 39.5; °C
